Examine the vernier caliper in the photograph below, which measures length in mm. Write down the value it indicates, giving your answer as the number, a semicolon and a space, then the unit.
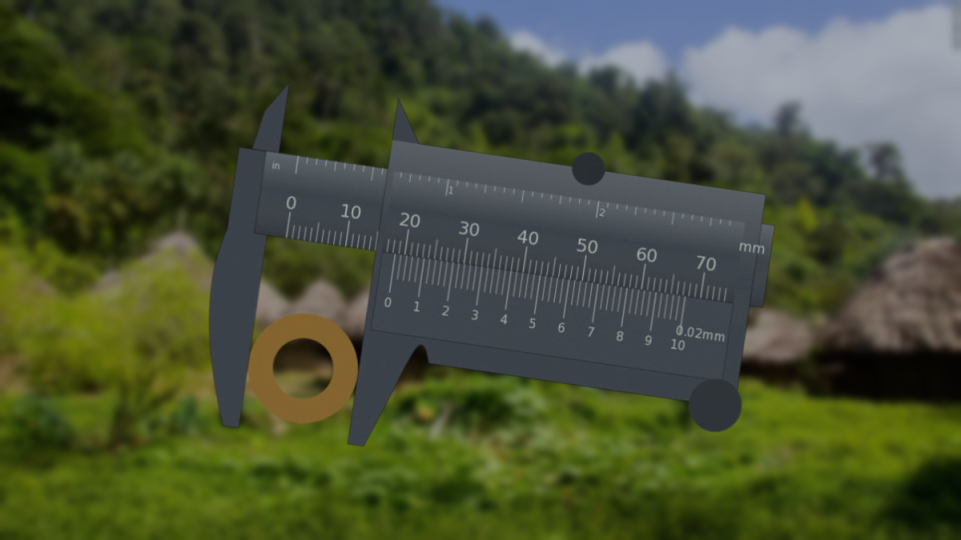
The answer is 18.4; mm
